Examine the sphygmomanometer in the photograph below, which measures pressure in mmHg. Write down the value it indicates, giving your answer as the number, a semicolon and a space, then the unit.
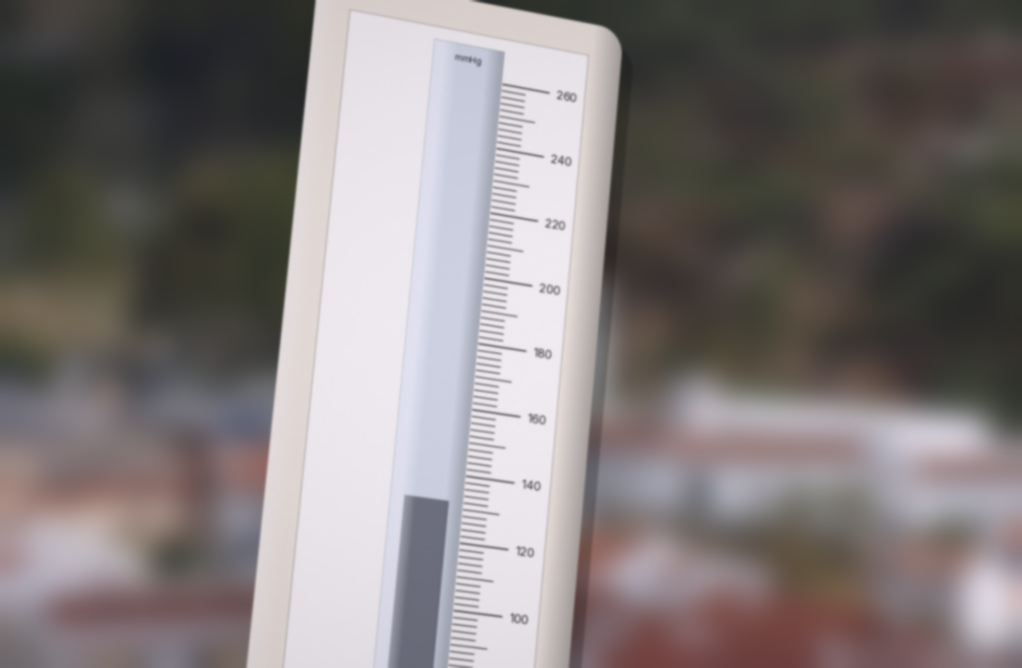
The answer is 132; mmHg
